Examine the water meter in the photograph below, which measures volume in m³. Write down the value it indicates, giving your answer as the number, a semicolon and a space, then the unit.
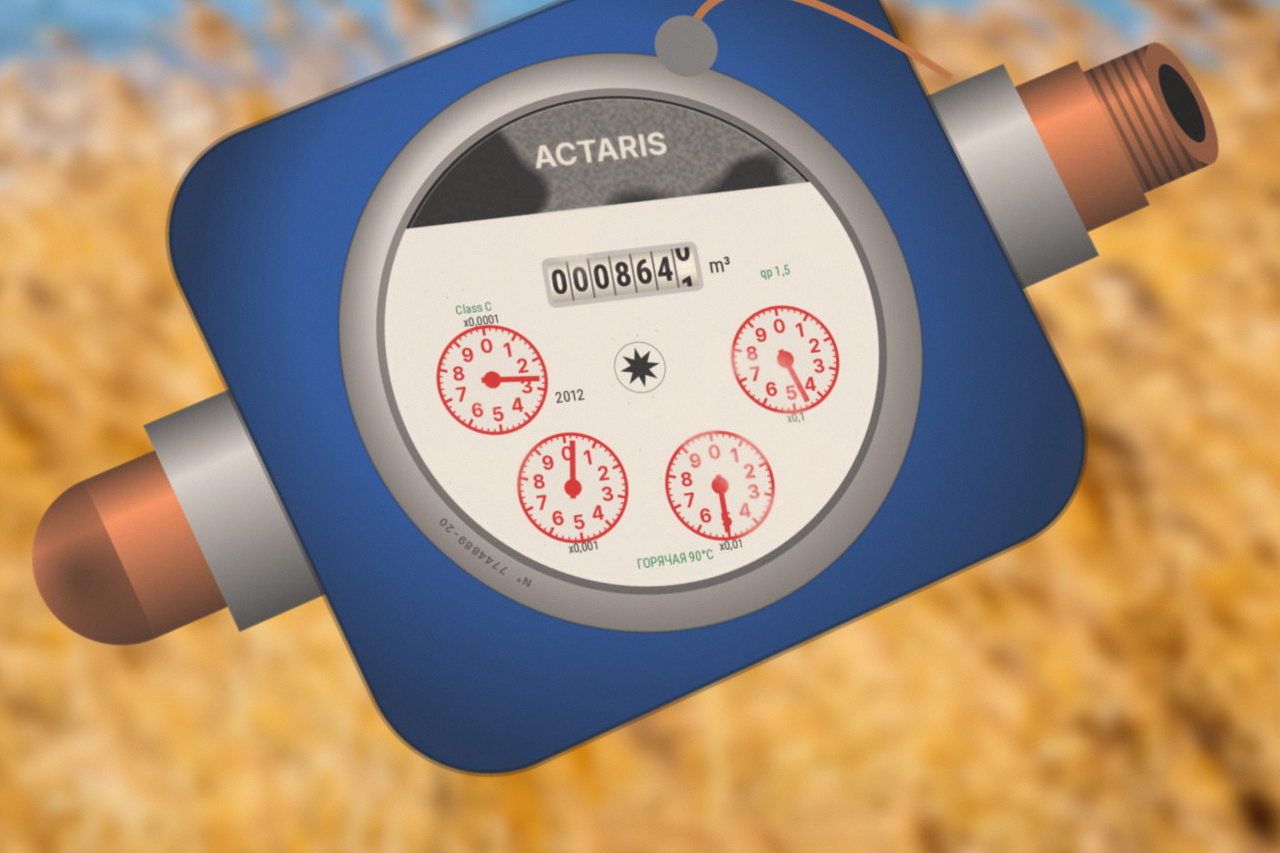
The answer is 8640.4502; m³
